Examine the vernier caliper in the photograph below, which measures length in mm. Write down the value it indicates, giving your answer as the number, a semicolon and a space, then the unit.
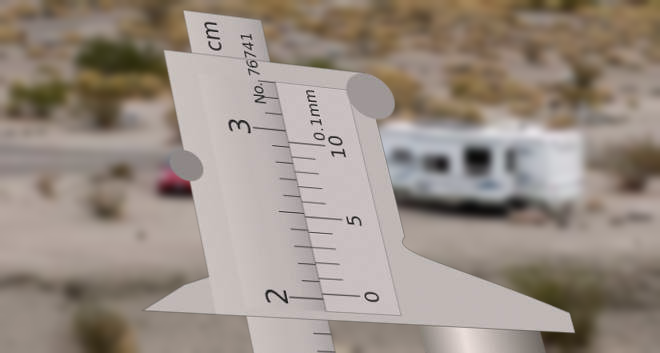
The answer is 20.3; mm
